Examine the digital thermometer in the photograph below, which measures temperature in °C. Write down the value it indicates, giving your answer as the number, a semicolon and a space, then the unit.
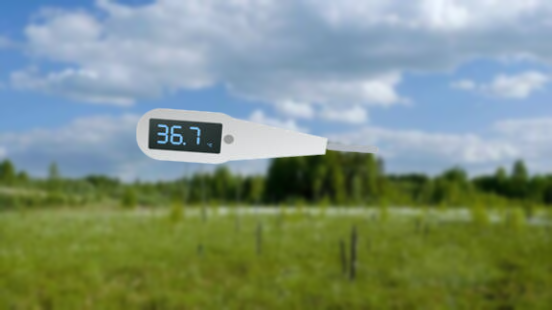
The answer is 36.7; °C
